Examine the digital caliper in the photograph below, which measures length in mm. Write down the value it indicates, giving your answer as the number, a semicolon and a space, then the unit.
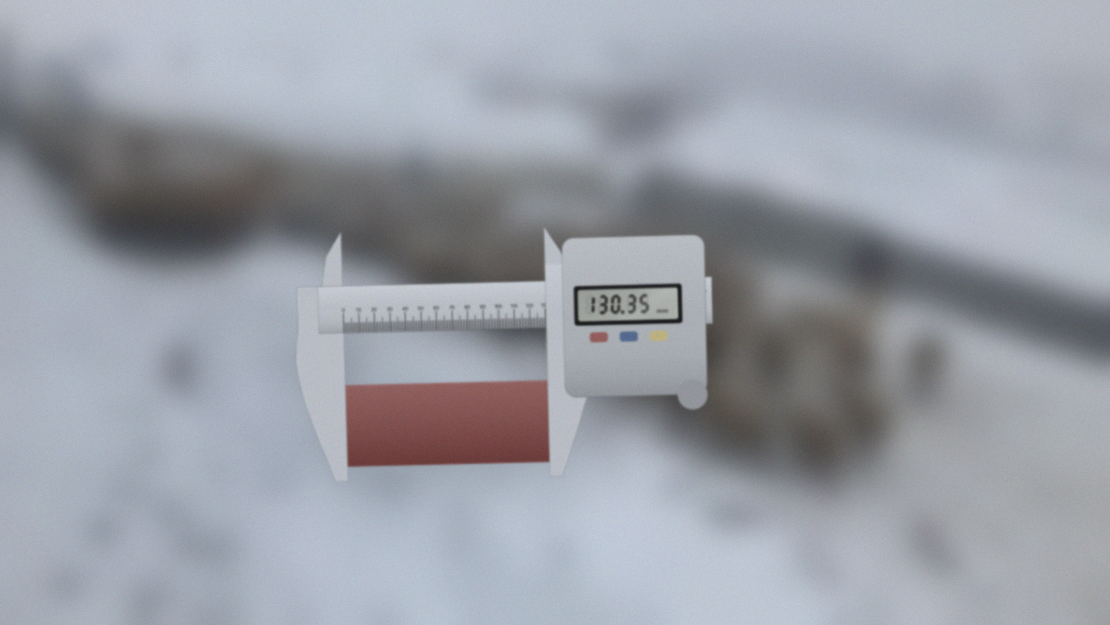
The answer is 130.35; mm
